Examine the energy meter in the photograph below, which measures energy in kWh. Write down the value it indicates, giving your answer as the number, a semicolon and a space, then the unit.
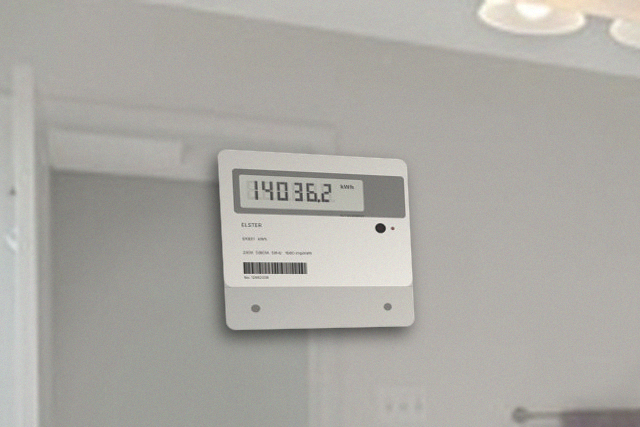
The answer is 14036.2; kWh
